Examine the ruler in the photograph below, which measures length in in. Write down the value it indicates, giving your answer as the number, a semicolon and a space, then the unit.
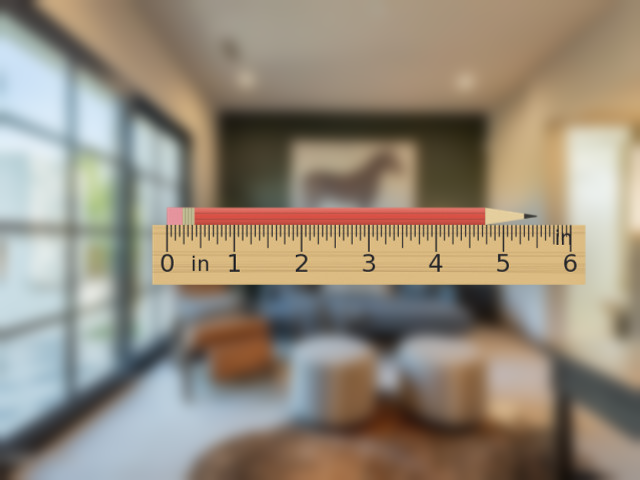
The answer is 5.5; in
